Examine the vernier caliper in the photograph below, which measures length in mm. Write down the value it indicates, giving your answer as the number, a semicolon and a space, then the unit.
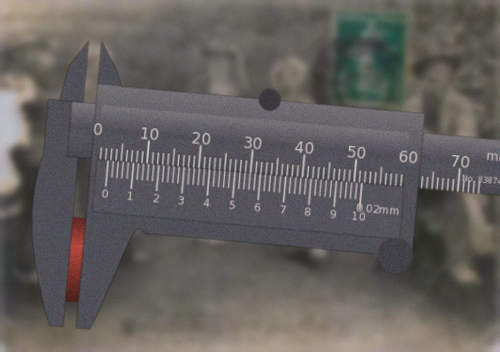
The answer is 2.5; mm
